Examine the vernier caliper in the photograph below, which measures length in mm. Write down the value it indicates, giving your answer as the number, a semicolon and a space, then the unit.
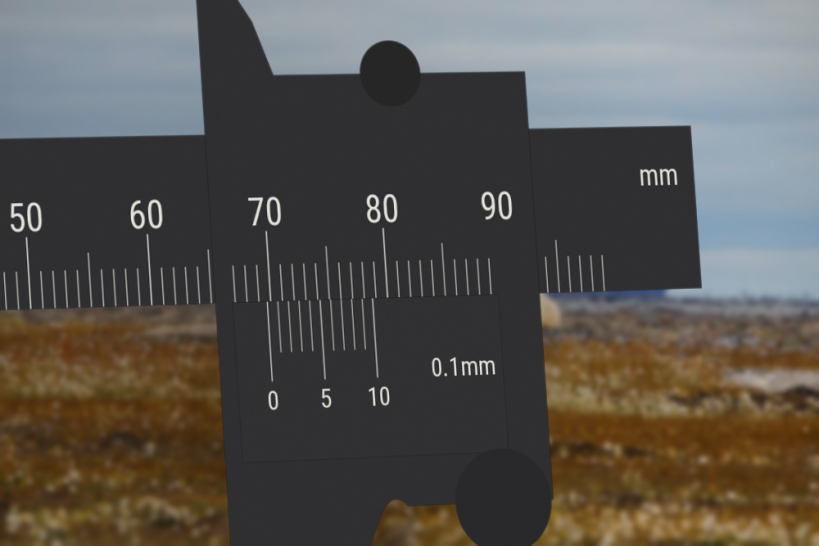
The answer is 69.7; mm
